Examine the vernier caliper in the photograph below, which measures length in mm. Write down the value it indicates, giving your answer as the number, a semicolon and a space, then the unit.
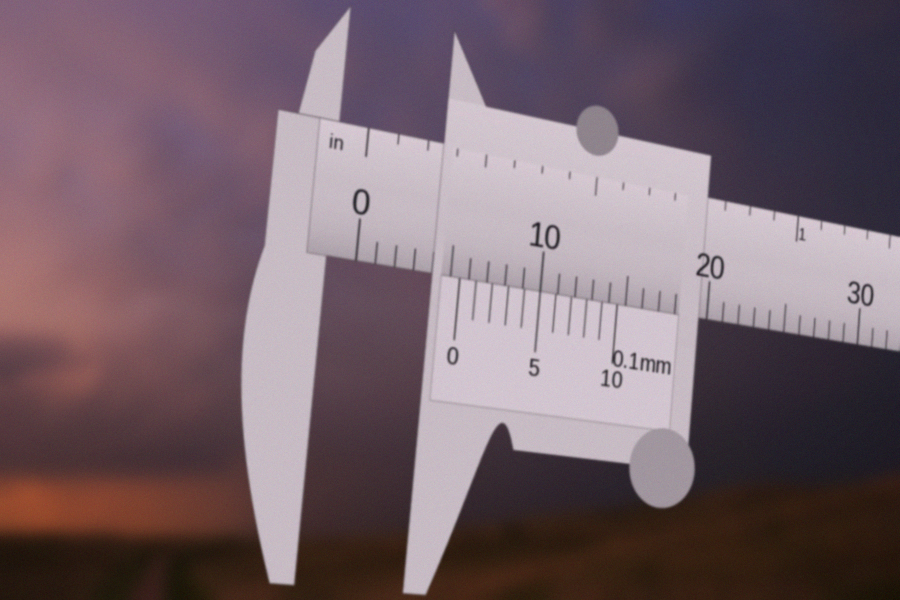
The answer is 5.5; mm
